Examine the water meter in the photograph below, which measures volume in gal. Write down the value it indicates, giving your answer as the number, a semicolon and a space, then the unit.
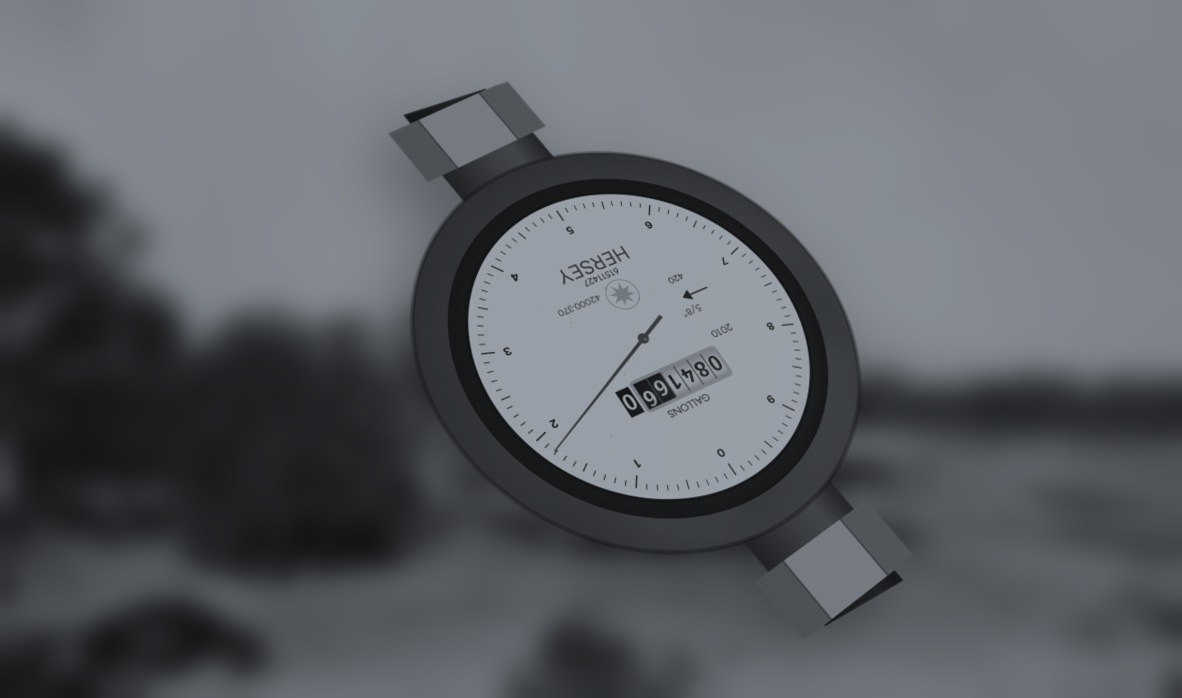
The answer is 841661.8; gal
